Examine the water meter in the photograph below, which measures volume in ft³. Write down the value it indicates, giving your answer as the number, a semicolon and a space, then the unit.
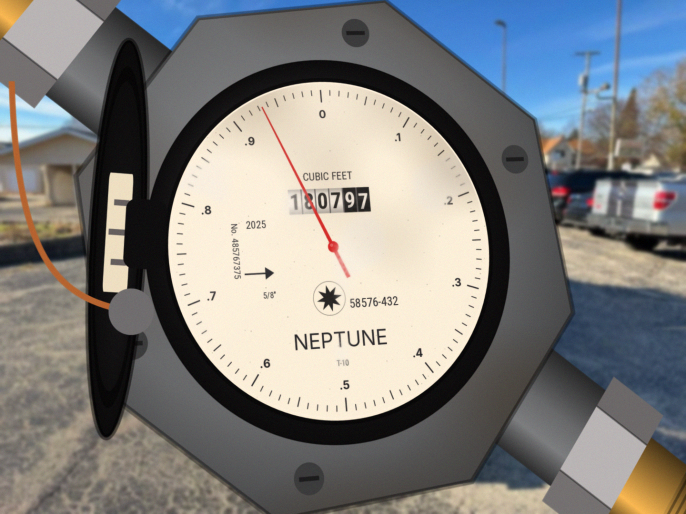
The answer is 180796.93; ft³
